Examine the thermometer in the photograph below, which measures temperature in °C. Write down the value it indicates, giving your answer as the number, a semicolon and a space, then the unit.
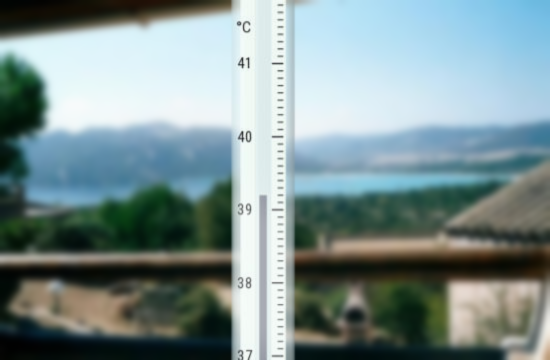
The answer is 39.2; °C
